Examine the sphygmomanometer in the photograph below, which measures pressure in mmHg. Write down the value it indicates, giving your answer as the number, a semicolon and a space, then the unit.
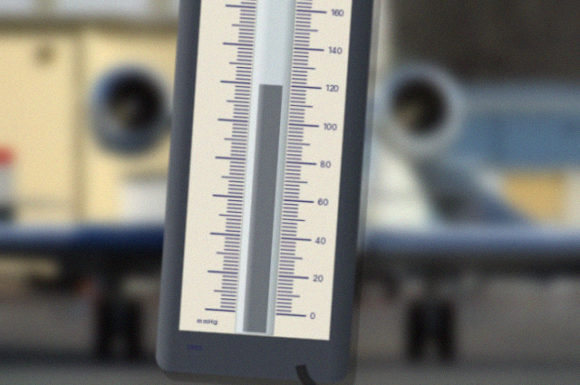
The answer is 120; mmHg
